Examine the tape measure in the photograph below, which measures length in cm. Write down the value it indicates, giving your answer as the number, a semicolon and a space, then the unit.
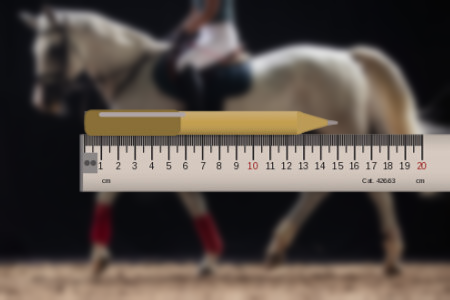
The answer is 15; cm
